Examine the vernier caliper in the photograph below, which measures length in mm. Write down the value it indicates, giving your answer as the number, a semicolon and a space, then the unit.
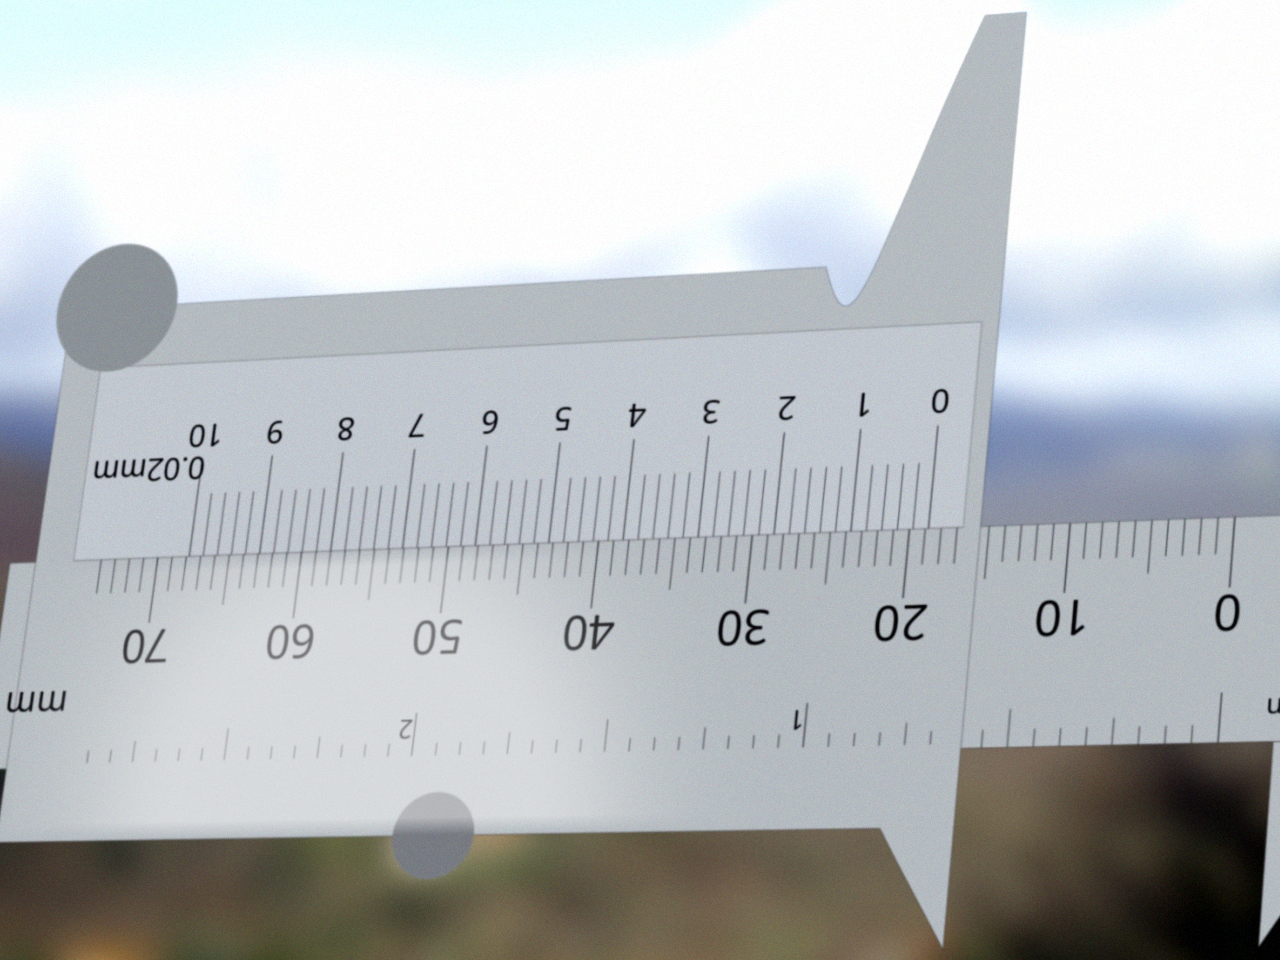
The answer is 18.8; mm
